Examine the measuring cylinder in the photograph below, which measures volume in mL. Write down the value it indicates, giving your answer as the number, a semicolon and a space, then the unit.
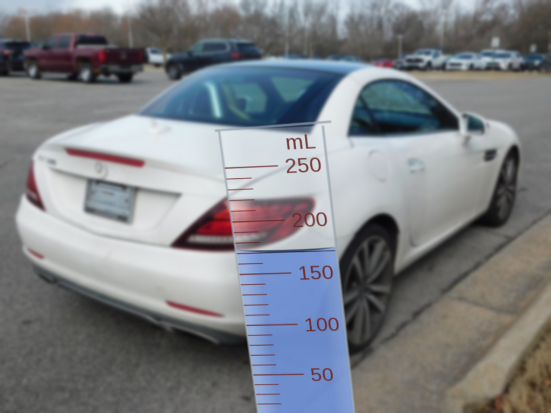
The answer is 170; mL
